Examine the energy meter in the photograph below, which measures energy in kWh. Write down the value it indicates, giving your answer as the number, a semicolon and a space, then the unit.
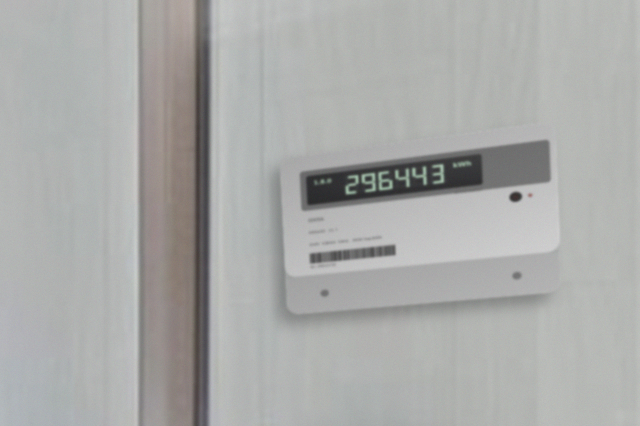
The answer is 296443; kWh
